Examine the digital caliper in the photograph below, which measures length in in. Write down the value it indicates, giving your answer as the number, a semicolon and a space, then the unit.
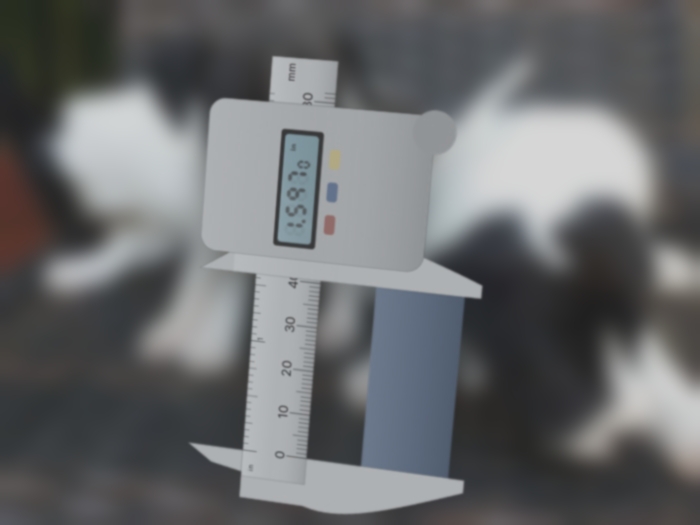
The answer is 1.5970; in
